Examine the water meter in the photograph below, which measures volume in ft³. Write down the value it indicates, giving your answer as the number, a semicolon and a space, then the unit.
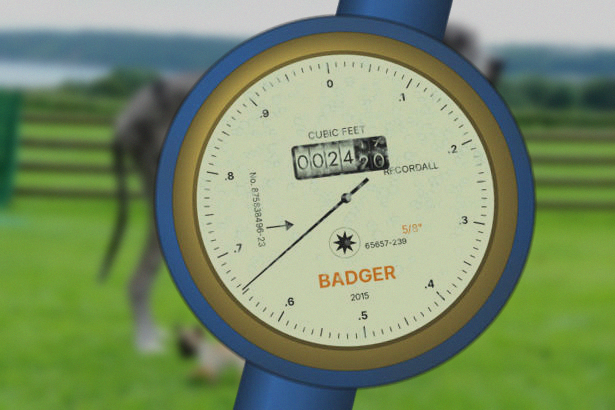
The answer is 2419.65; ft³
